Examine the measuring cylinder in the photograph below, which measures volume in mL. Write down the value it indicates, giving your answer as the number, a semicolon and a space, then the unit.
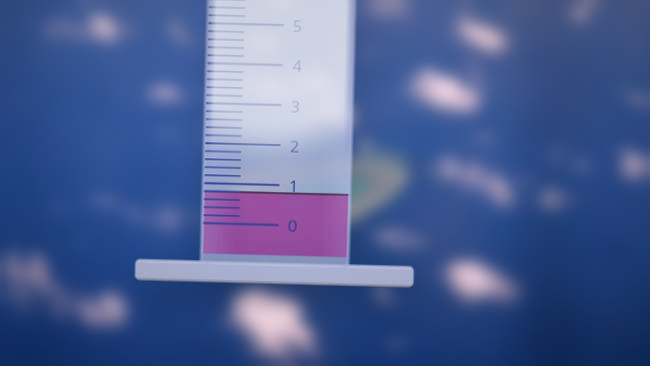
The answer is 0.8; mL
